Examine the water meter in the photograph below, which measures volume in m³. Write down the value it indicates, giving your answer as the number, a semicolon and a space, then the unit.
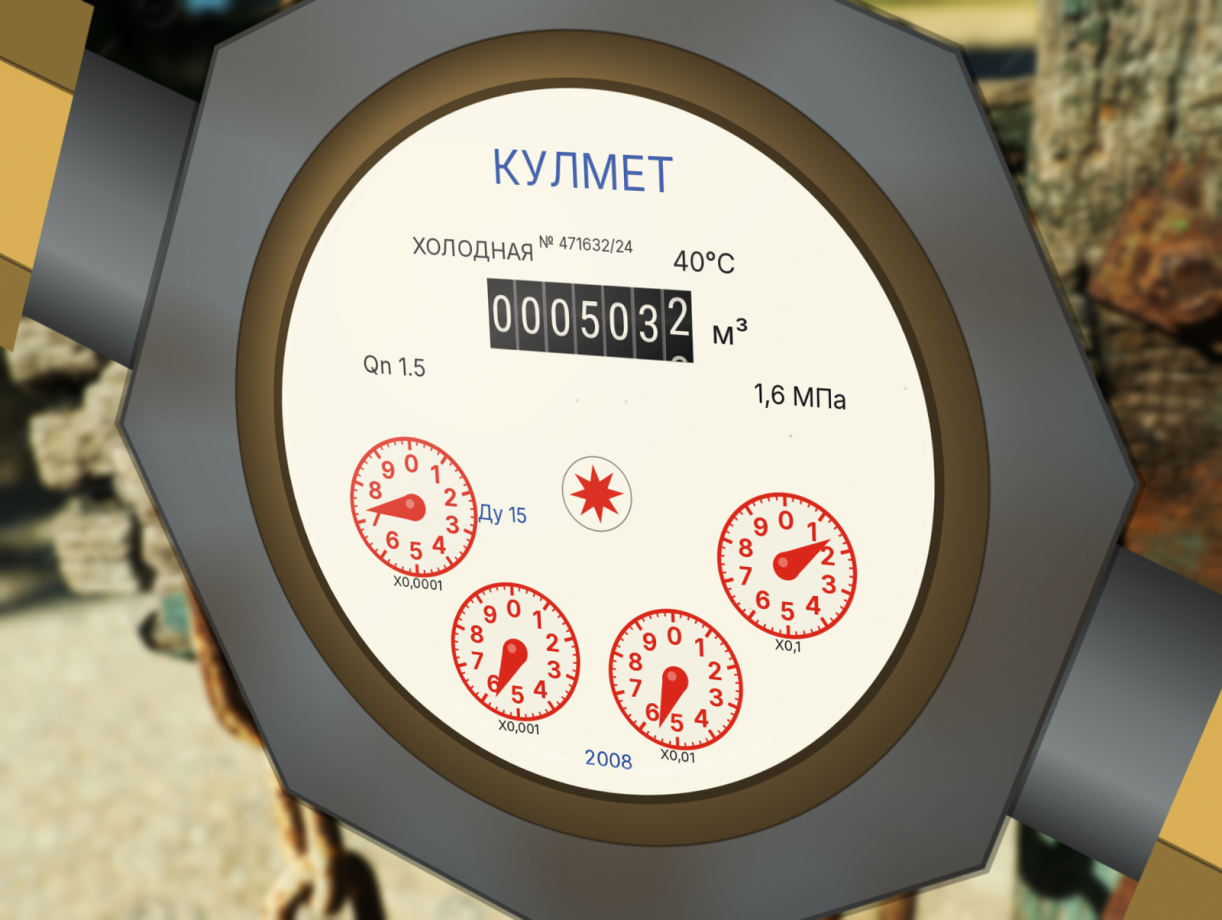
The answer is 5032.1557; m³
